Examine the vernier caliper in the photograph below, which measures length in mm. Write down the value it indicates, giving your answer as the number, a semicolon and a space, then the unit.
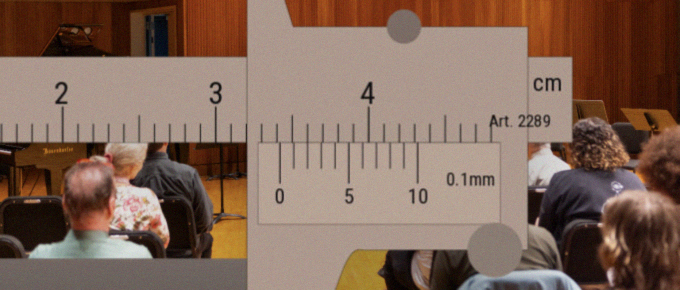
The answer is 34.2; mm
